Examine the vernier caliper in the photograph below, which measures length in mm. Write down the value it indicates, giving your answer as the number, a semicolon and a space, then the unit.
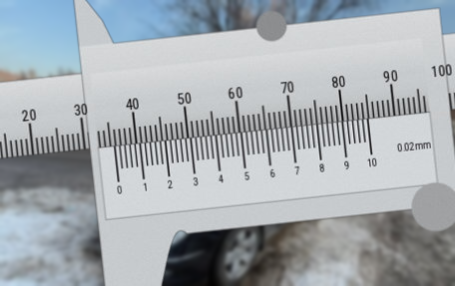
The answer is 35.8; mm
